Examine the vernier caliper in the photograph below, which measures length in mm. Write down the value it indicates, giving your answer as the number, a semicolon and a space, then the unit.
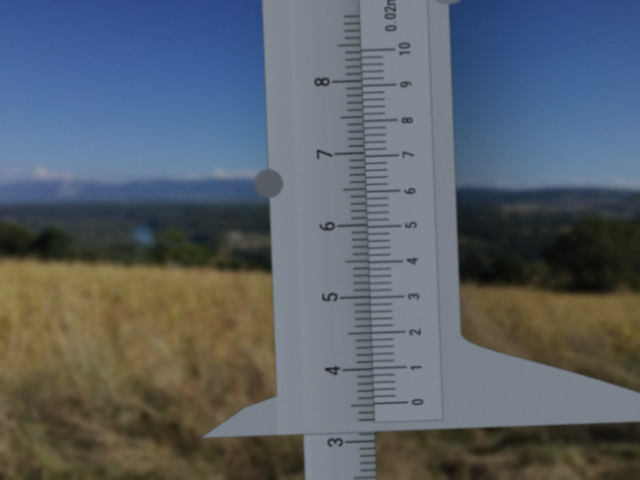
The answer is 35.2; mm
